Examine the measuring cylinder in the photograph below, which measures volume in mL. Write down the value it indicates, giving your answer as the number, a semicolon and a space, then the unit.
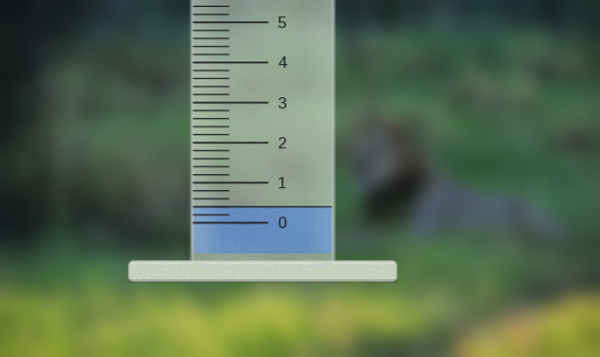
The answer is 0.4; mL
